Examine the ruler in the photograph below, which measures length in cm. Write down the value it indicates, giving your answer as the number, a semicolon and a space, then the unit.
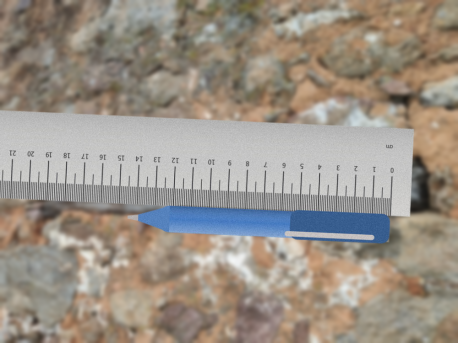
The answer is 14.5; cm
